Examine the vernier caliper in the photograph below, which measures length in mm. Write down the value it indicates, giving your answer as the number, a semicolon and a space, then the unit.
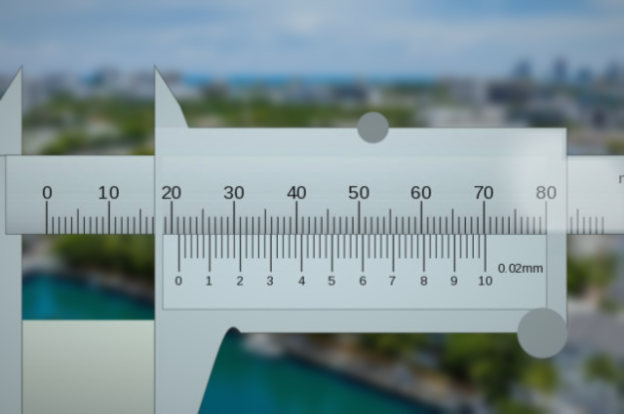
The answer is 21.2; mm
